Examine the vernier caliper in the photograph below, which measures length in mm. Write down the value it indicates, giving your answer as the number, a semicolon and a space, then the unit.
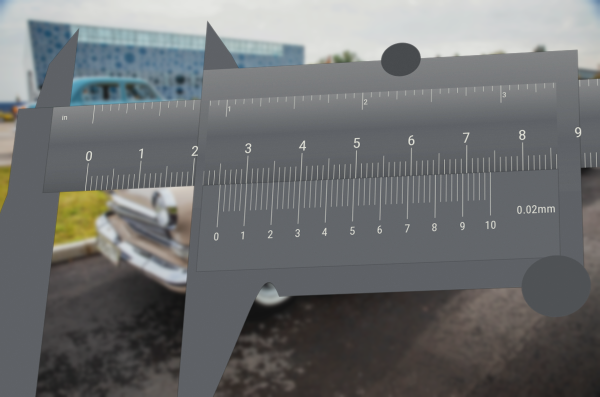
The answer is 25.2; mm
